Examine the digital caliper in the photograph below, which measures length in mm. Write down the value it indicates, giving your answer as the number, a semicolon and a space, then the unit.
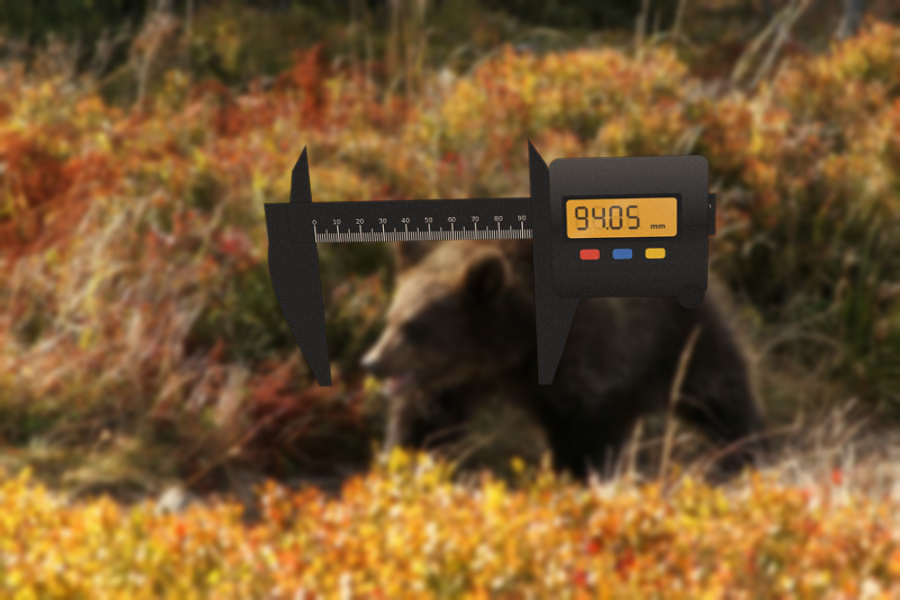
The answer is 94.05; mm
